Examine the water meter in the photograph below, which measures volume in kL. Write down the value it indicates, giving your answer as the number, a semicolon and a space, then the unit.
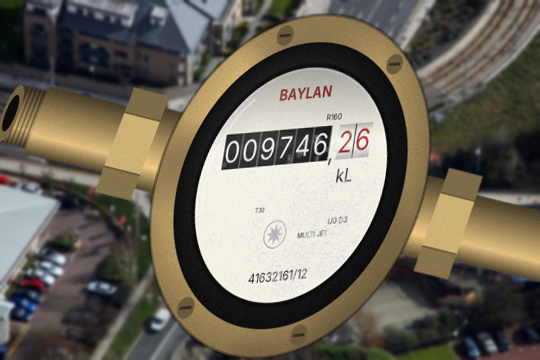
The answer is 9746.26; kL
